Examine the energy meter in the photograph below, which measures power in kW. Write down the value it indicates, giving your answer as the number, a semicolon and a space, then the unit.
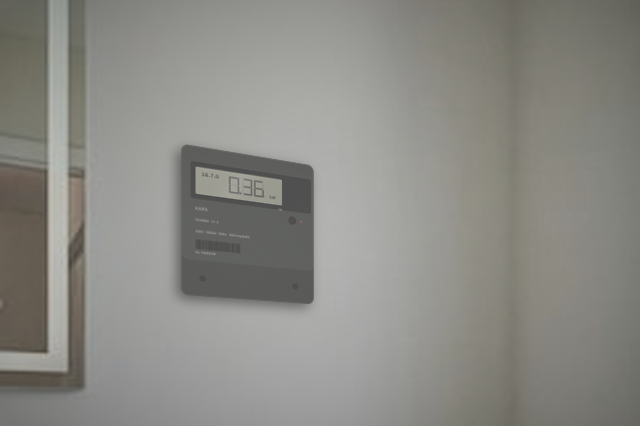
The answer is 0.36; kW
